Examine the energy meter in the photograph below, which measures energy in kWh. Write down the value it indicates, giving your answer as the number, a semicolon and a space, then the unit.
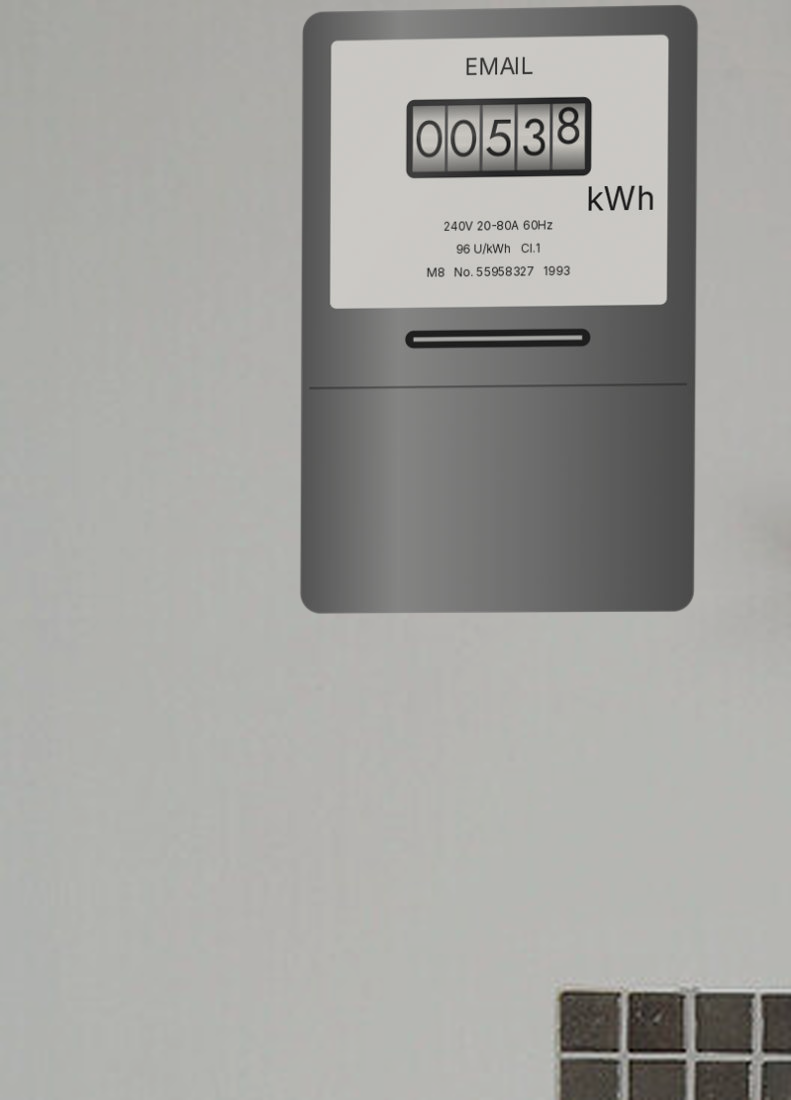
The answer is 538; kWh
